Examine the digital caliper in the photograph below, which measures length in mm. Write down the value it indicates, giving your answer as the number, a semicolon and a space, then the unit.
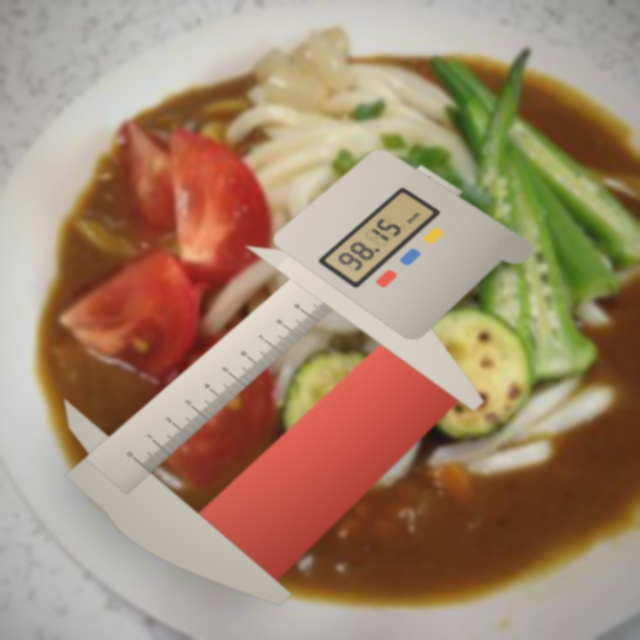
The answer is 98.15; mm
